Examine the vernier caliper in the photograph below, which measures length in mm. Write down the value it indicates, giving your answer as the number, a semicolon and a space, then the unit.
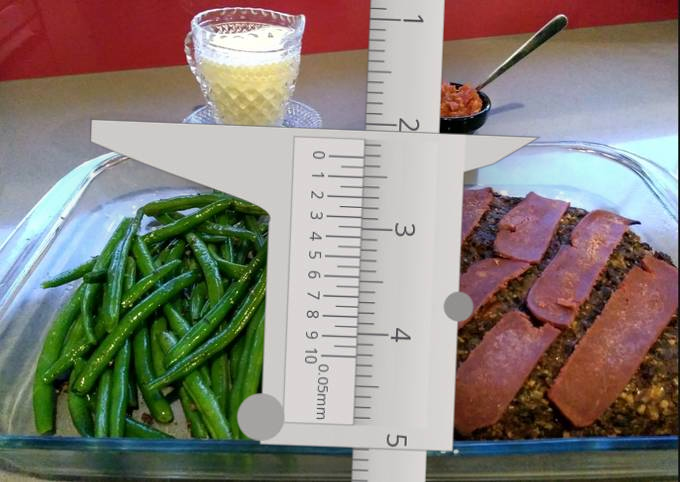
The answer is 23.2; mm
